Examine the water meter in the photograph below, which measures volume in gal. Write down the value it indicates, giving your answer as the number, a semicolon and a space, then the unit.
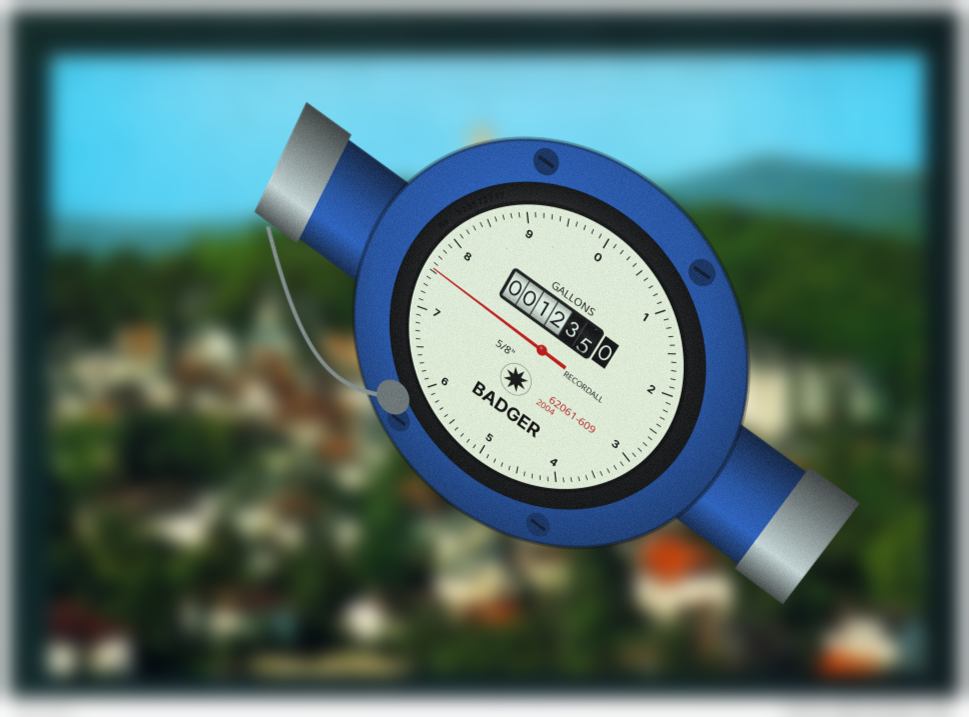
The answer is 12347.5; gal
